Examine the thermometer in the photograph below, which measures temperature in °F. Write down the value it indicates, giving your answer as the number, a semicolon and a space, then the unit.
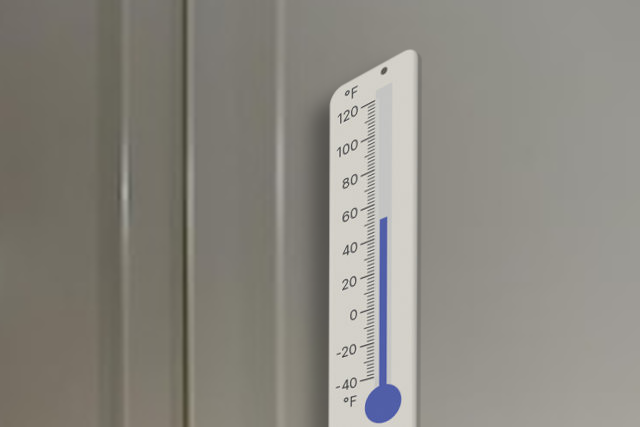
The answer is 50; °F
